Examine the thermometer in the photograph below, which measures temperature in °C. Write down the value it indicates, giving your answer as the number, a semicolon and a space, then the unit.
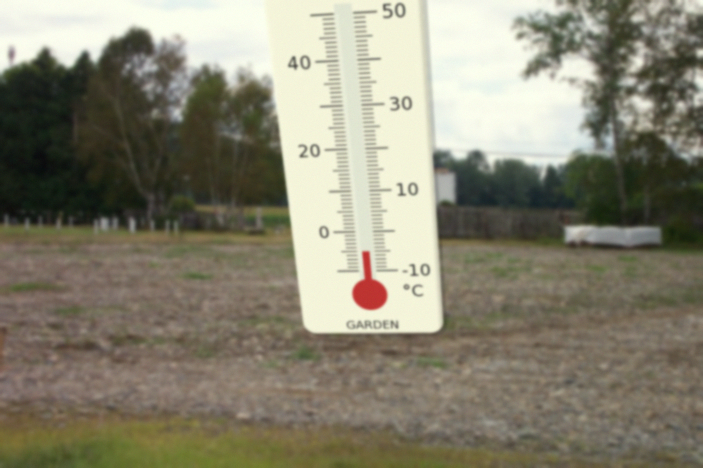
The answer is -5; °C
